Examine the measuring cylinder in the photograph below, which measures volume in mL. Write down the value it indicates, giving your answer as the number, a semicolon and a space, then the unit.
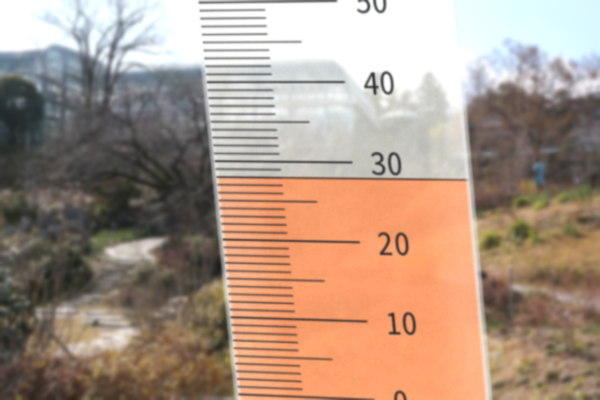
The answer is 28; mL
